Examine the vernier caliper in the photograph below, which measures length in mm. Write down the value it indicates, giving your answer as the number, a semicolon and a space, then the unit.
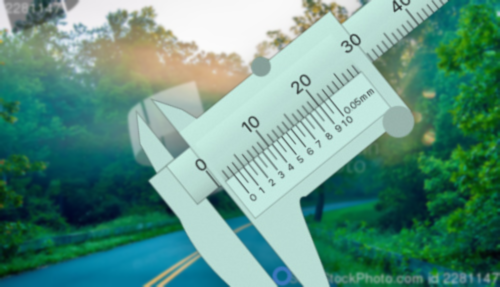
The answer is 3.0; mm
